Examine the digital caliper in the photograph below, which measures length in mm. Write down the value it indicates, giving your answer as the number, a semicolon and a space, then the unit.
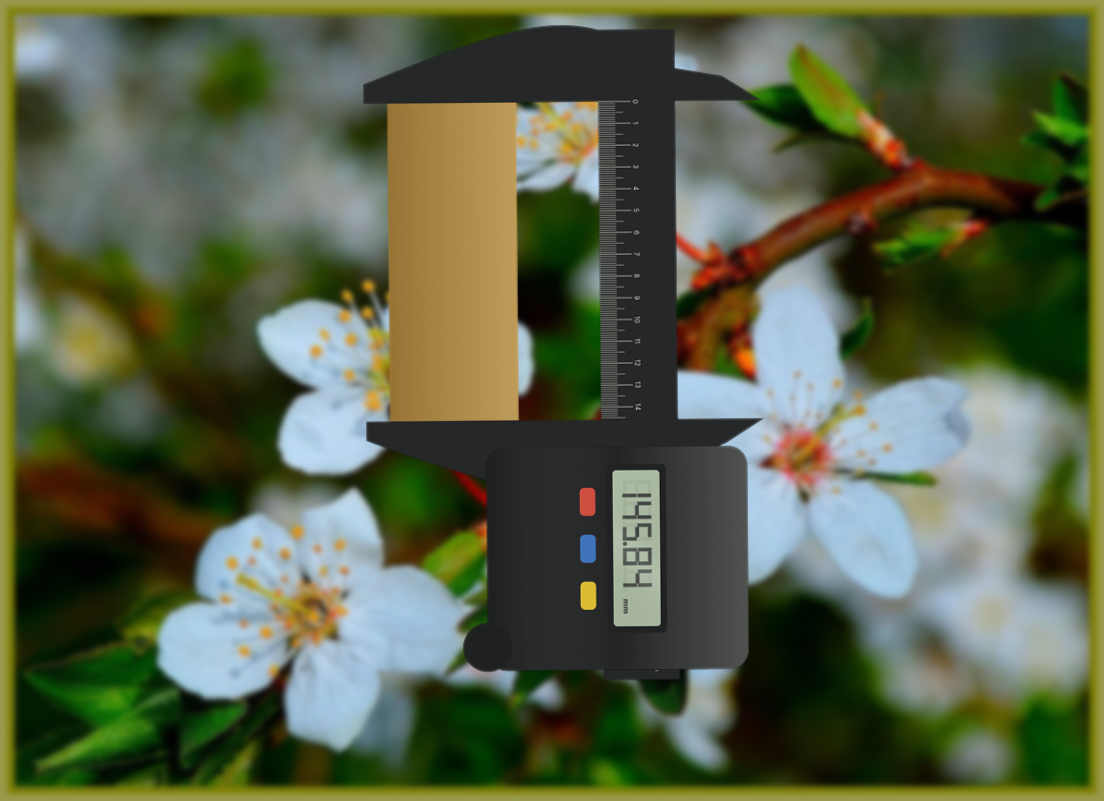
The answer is 145.84; mm
